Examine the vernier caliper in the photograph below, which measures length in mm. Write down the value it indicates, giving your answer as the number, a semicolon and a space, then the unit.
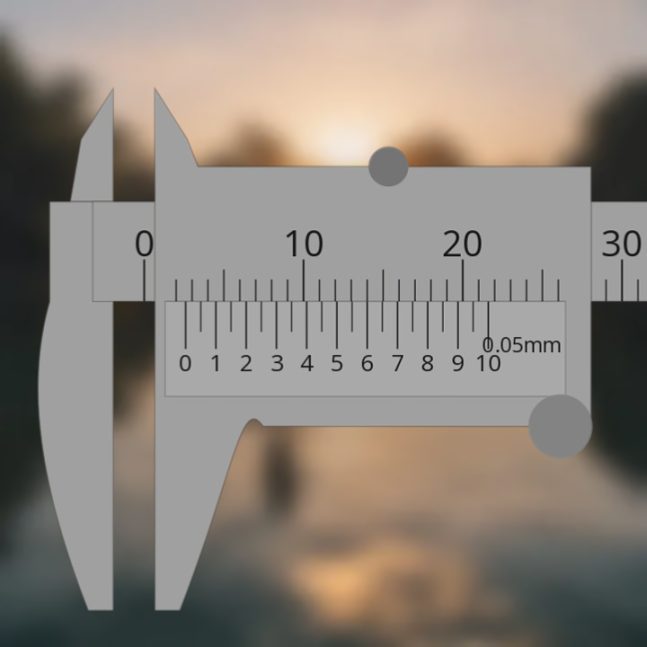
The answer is 2.6; mm
